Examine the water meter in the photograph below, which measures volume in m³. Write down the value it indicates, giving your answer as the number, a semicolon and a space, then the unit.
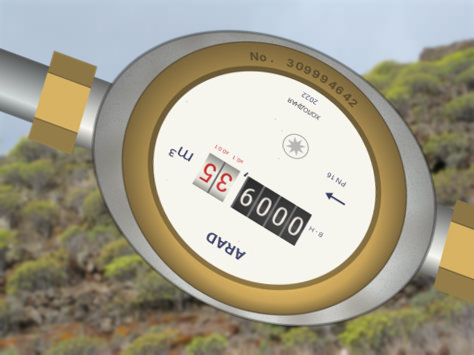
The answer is 9.35; m³
